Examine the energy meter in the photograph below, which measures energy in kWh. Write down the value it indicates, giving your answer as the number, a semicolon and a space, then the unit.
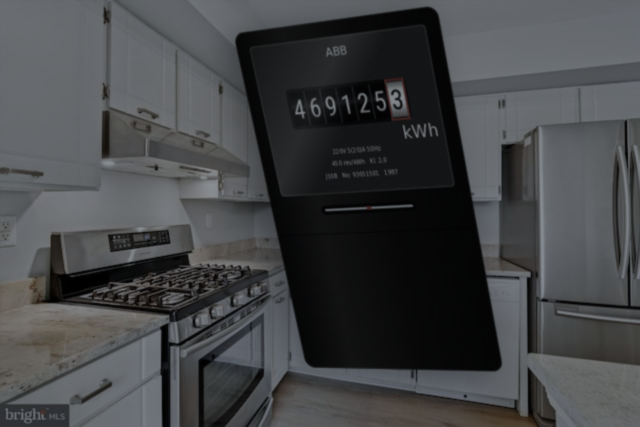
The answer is 469125.3; kWh
